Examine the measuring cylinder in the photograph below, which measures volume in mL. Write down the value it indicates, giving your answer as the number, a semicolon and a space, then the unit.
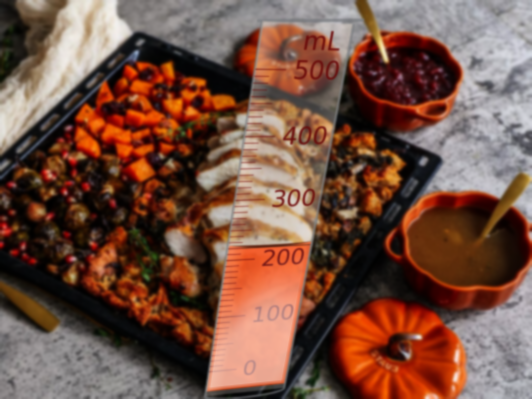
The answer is 220; mL
